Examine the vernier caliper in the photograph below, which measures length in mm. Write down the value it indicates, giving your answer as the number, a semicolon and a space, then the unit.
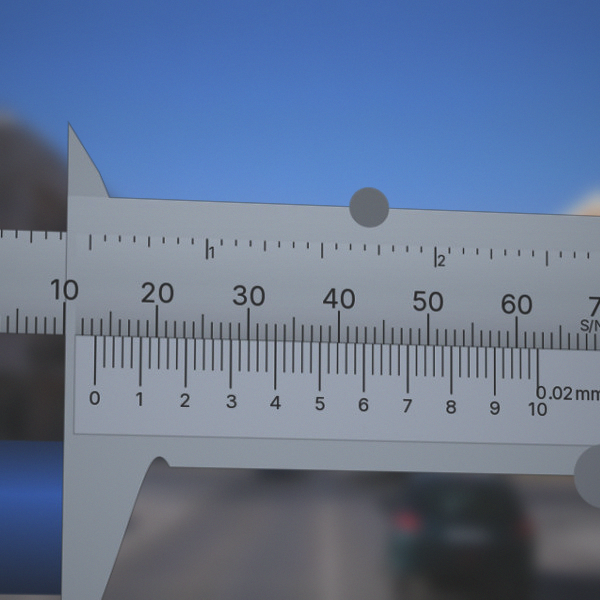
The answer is 13.4; mm
